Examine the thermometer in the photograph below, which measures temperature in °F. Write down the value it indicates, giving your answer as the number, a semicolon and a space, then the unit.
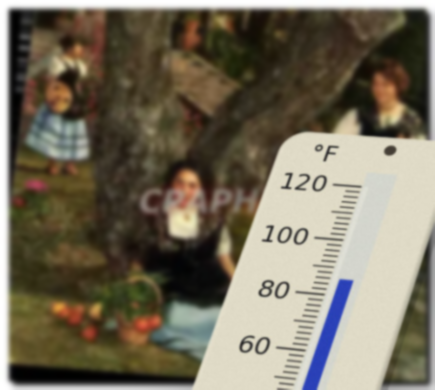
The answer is 86; °F
